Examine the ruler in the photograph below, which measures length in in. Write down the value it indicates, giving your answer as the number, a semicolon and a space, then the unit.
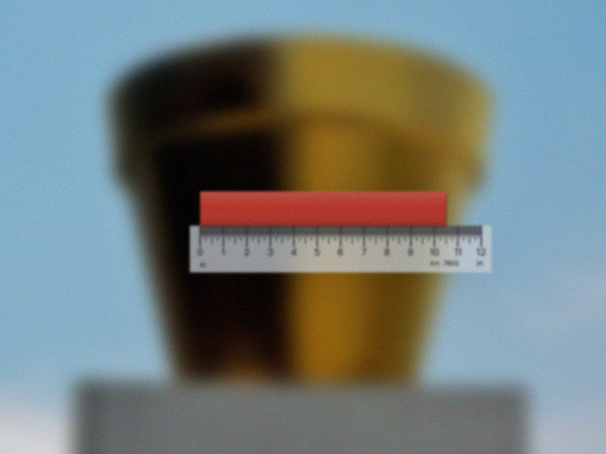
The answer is 10.5; in
